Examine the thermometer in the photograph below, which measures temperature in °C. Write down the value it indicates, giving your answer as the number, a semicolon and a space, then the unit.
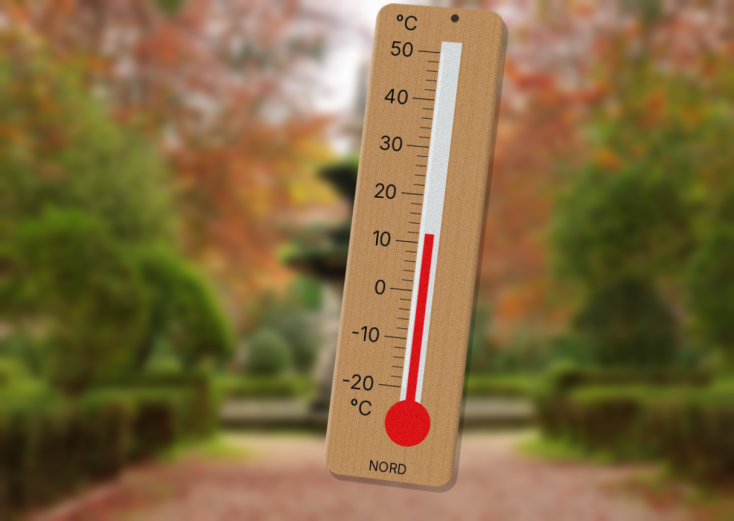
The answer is 12; °C
